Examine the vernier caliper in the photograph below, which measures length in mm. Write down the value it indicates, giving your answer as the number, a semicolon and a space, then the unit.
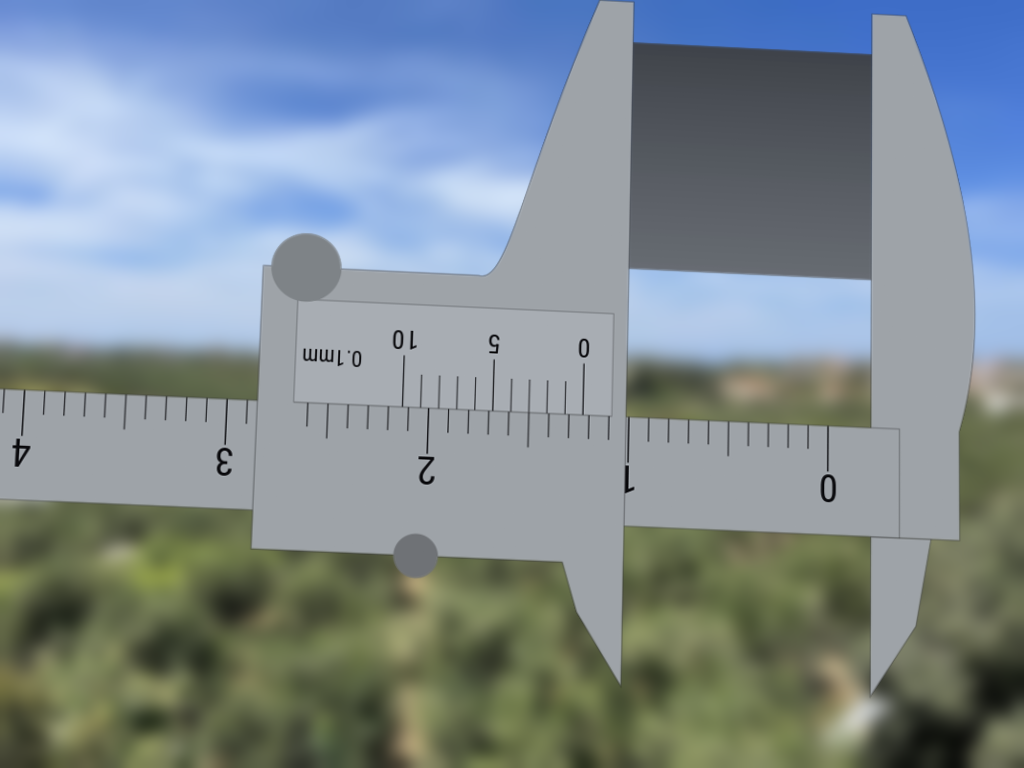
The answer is 12.3; mm
